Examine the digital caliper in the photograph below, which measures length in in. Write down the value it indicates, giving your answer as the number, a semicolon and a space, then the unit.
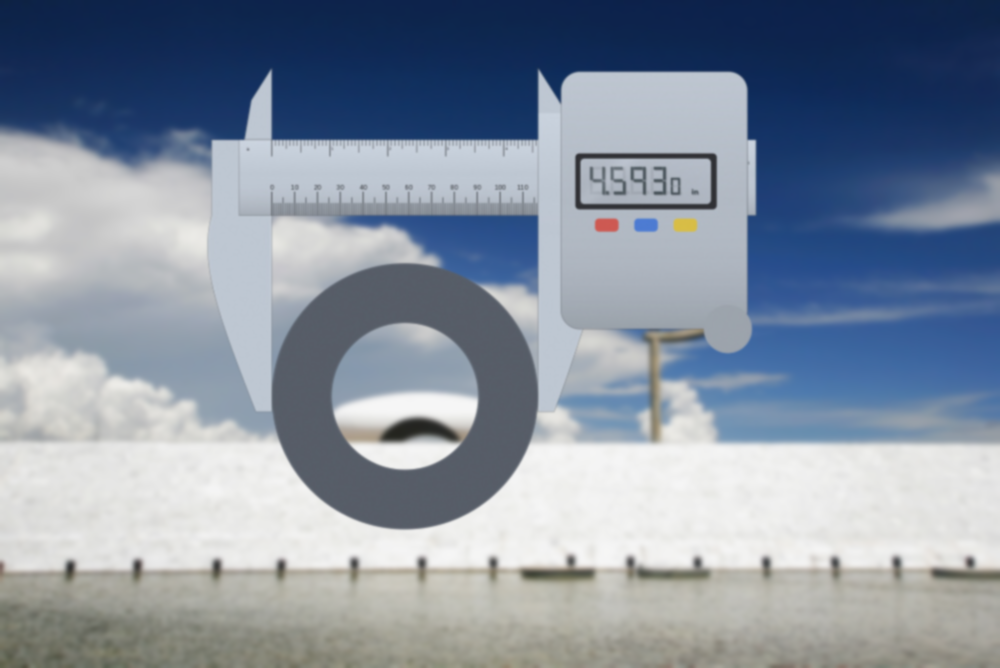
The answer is 4.5930; in
